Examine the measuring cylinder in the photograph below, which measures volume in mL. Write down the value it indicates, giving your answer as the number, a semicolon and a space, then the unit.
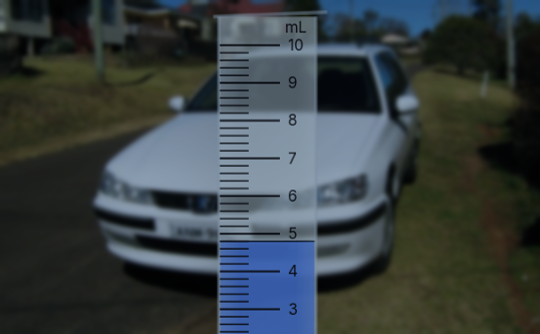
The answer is 4.8; mL
